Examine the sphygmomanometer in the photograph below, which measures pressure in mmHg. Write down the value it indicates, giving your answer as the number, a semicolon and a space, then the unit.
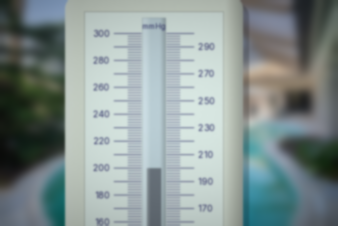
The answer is 200; mmHg
